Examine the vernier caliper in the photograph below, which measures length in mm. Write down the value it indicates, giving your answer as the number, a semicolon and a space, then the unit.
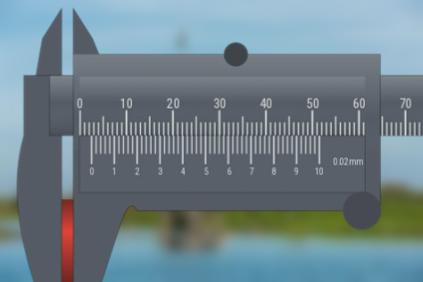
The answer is 2.5; mm
